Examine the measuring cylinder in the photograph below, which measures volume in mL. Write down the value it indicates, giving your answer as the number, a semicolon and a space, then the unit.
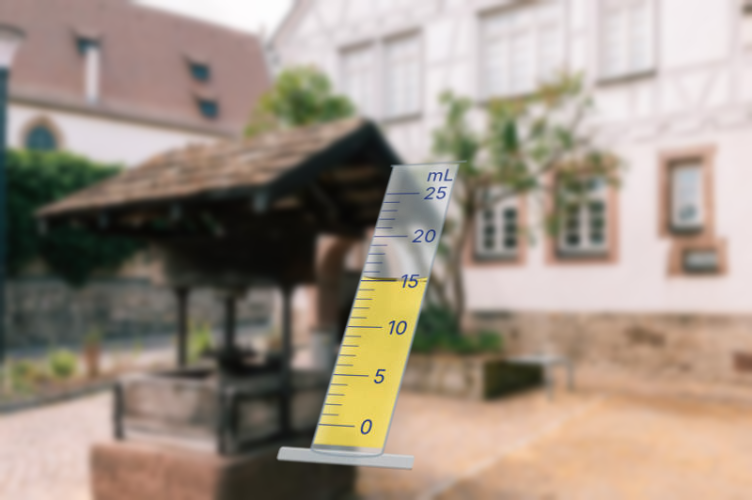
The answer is 15; mL
